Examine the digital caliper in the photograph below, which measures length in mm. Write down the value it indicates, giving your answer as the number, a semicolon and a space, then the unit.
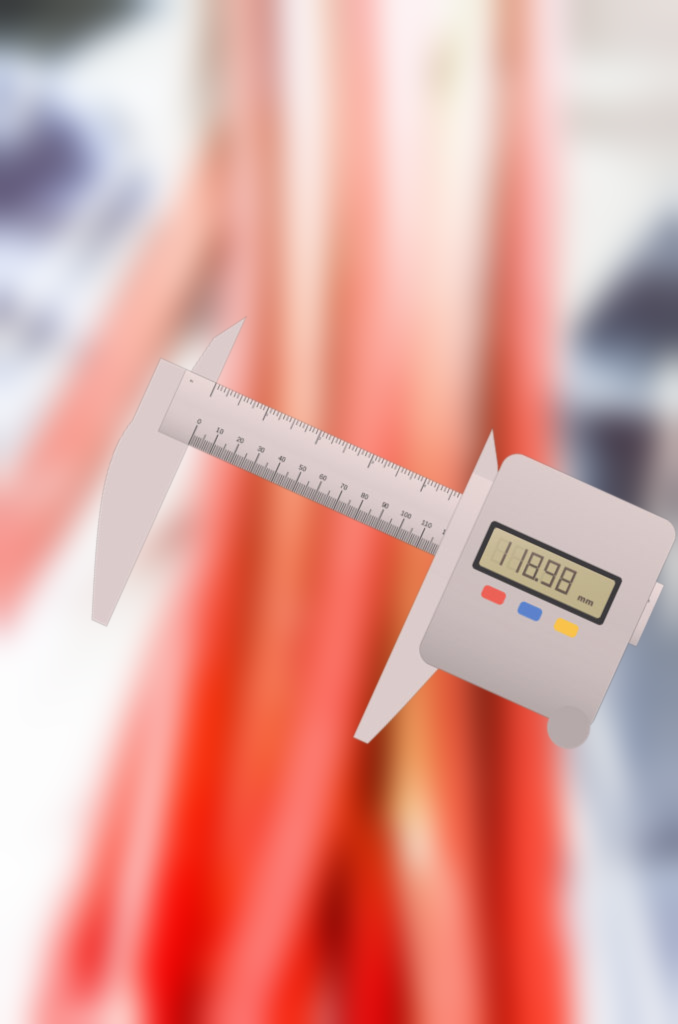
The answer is 118.98; mm
